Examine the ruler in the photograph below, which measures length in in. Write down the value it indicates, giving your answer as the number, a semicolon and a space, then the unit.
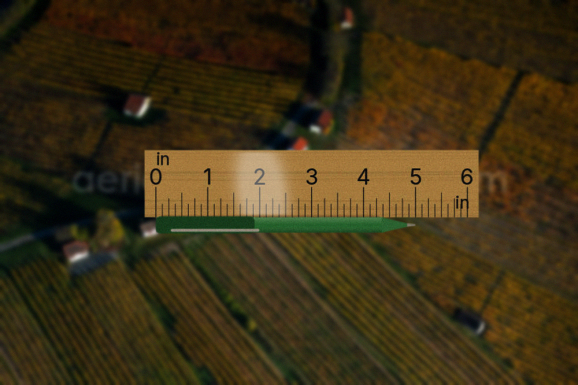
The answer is 5; in
